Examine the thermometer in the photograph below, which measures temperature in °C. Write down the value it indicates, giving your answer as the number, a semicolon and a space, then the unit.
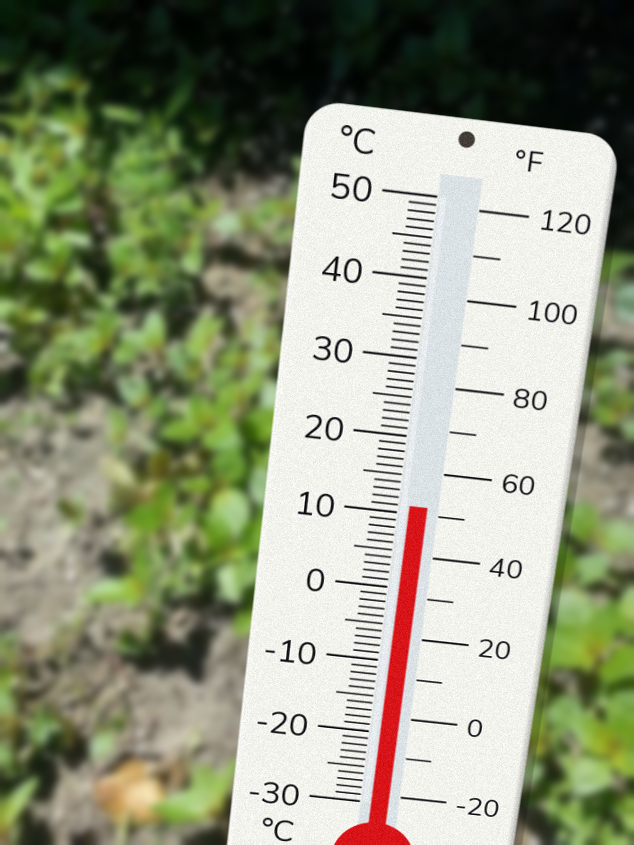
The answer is 11; °C
